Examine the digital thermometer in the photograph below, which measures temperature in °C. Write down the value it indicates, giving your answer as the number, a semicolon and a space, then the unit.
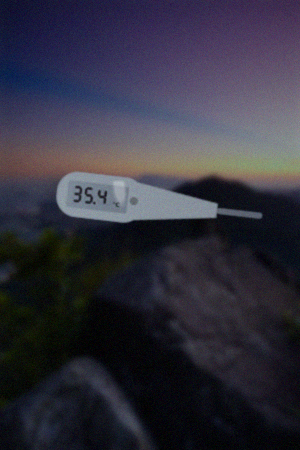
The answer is 35.4; °C
